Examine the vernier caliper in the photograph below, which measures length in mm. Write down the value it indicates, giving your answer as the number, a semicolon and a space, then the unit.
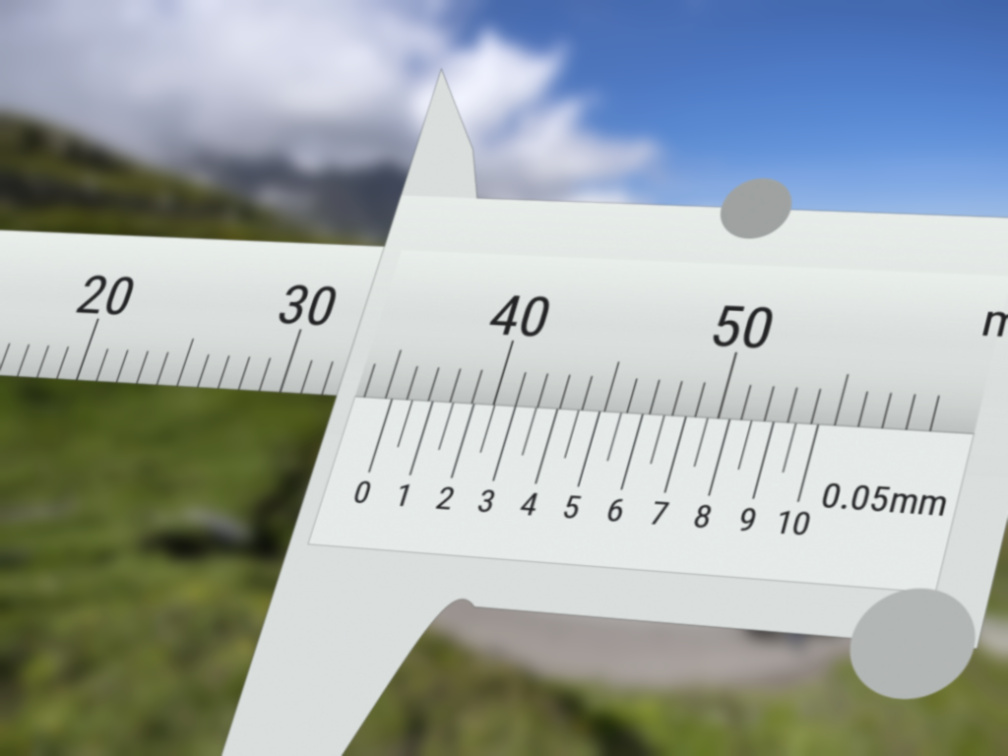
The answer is 35.3; mm
